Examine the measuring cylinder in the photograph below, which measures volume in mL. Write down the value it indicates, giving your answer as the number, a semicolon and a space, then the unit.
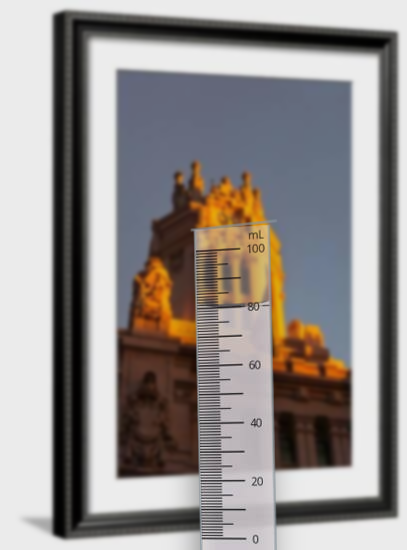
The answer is 80; mL
